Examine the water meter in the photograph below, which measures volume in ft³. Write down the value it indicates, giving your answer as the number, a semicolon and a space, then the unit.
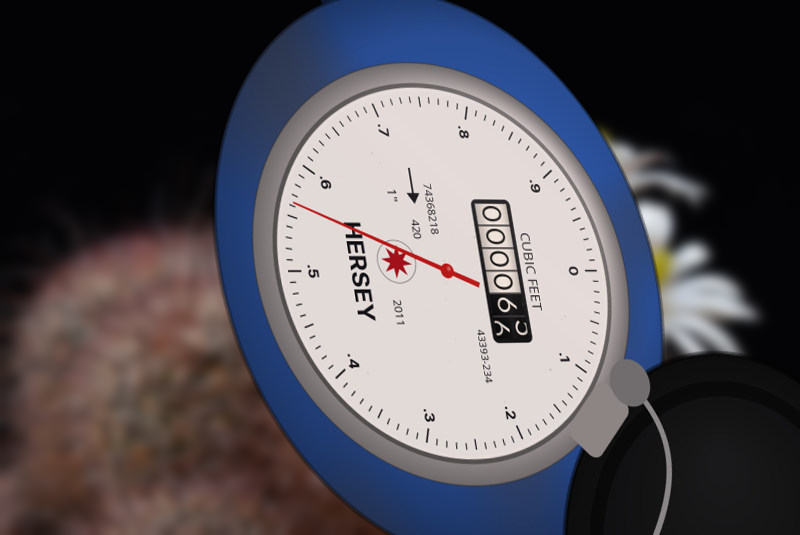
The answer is 65.56; ft³
